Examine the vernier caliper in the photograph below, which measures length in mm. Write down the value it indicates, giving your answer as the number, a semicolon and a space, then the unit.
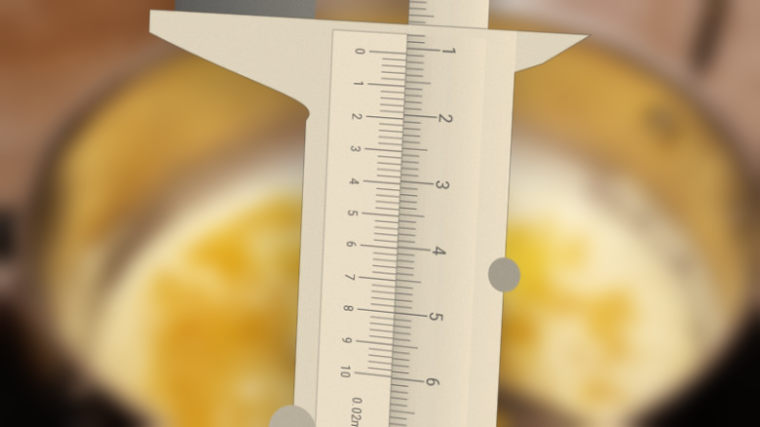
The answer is 10.8; mm
